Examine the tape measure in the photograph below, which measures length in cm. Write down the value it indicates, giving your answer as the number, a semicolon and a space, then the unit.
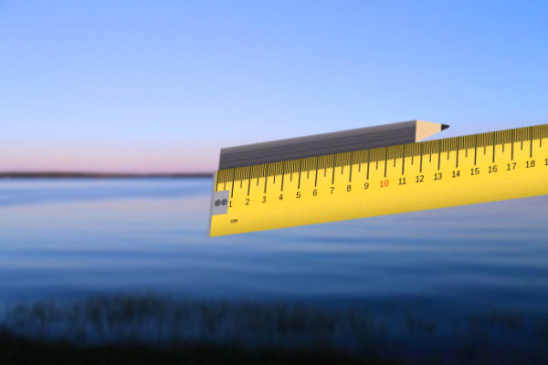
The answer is 13.5; cm
